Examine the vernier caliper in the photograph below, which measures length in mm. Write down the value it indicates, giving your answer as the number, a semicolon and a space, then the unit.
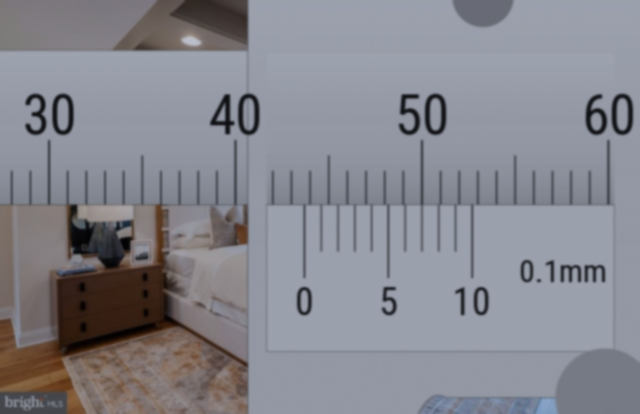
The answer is 43.7; mm
